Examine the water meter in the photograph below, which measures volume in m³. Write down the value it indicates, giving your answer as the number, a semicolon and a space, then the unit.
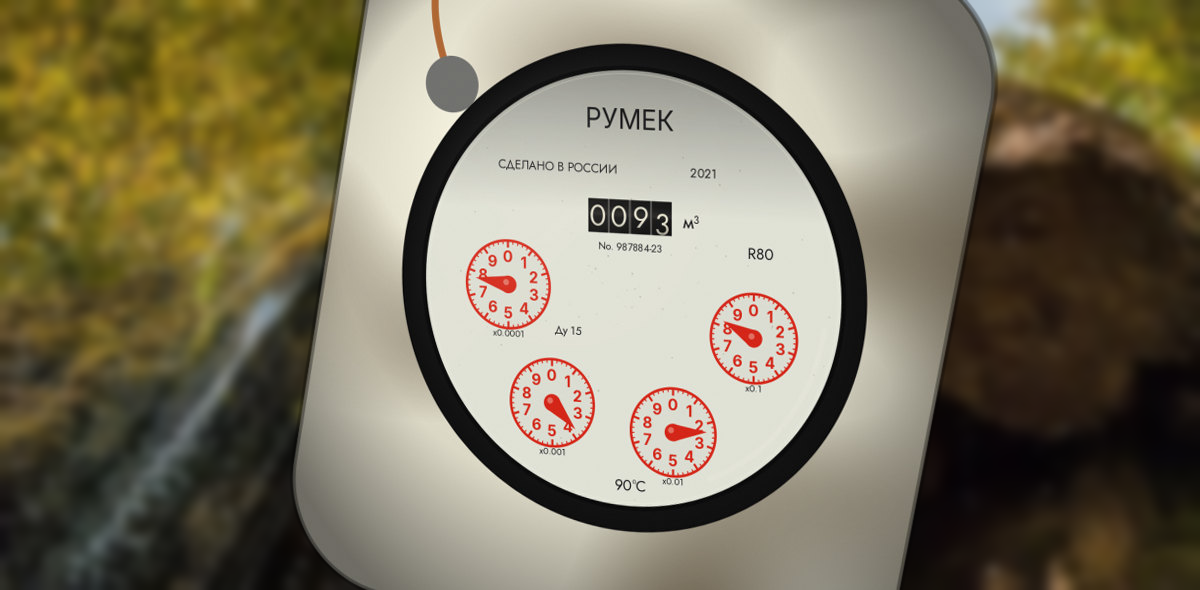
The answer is 92.8237; m³
